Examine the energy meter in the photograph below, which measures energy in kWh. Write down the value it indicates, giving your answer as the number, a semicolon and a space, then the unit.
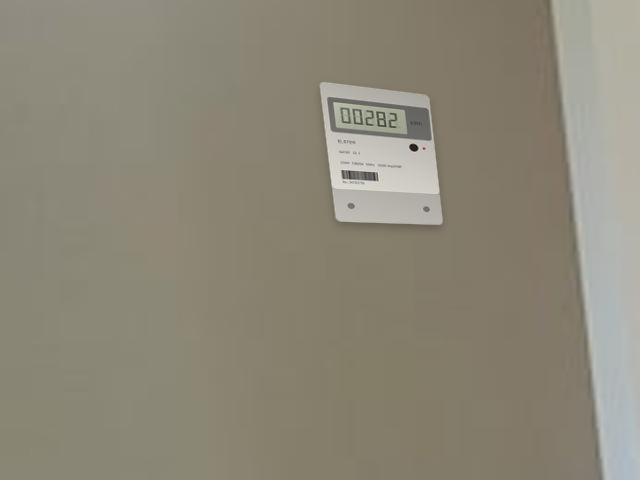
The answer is 282; kWh
